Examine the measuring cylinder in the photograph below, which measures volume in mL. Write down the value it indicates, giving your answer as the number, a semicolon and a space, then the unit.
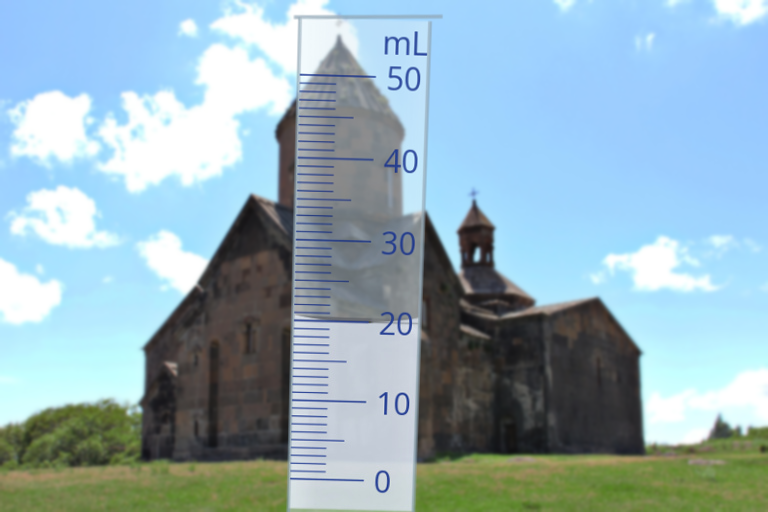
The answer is 20; mL
